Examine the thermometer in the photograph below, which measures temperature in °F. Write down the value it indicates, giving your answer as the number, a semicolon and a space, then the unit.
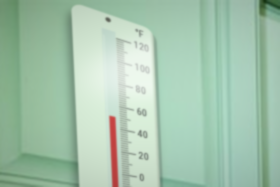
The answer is 50; °F
